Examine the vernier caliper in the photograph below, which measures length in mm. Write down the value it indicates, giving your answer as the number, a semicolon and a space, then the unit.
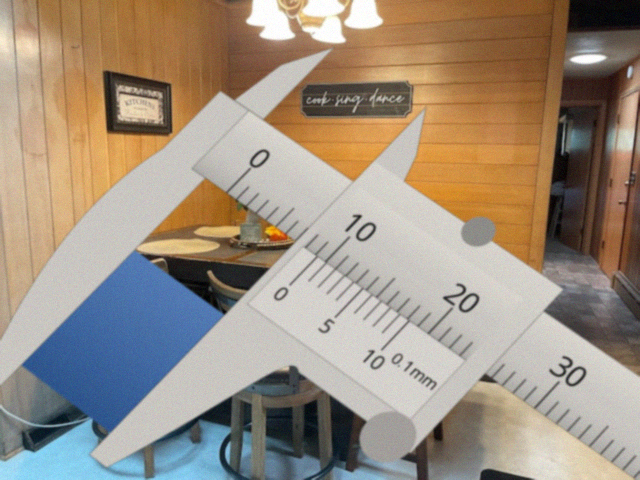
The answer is 9.2; mm
